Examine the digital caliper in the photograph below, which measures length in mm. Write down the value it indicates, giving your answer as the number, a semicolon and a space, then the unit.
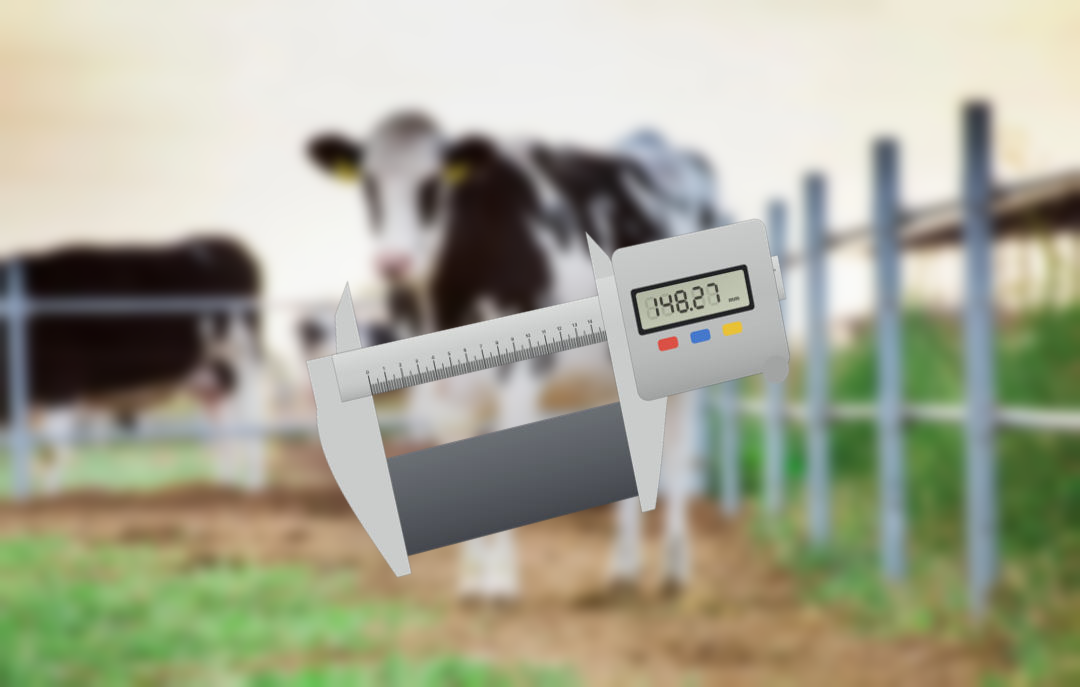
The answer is 148.27; mm
